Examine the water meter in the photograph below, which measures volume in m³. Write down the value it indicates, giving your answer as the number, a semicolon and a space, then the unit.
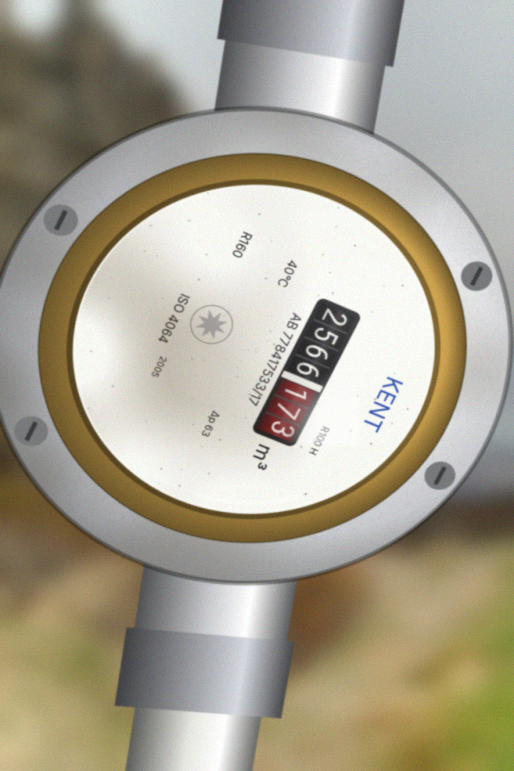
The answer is 2566.173; m³
